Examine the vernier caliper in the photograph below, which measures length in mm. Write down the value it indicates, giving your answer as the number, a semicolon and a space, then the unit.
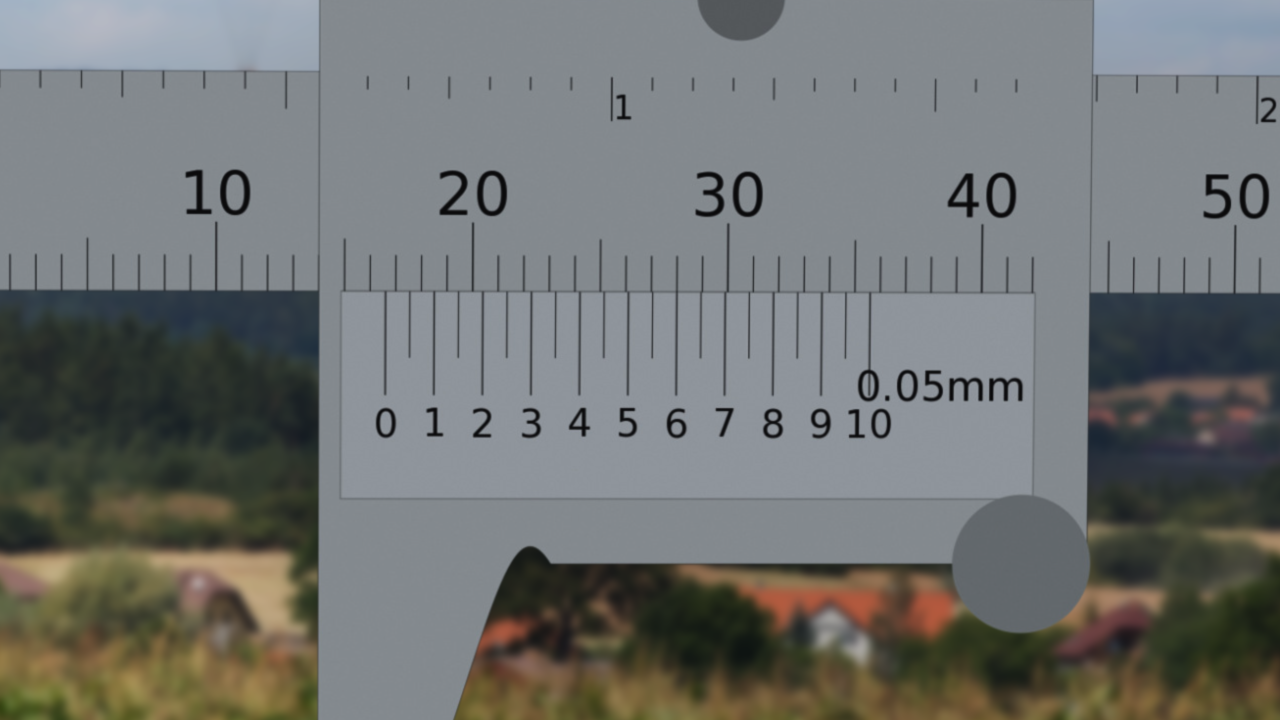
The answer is 16.6; mm
